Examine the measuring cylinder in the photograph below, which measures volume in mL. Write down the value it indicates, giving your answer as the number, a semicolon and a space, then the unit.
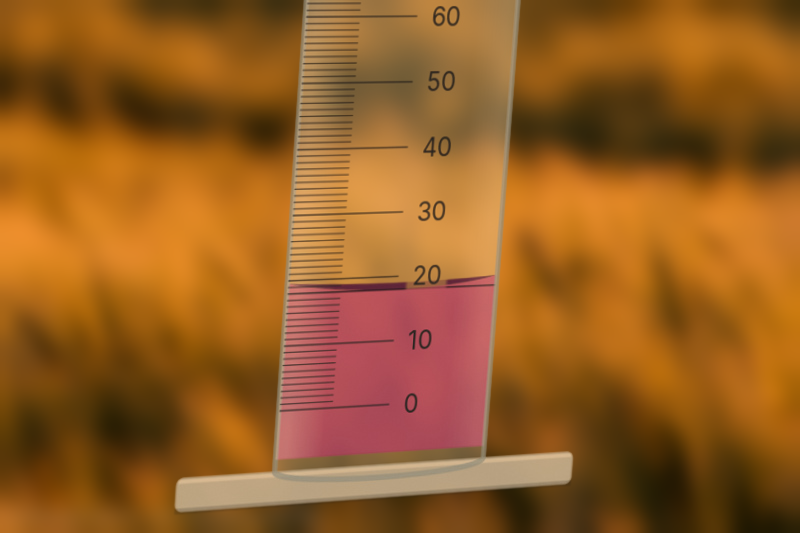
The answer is 18; mL
